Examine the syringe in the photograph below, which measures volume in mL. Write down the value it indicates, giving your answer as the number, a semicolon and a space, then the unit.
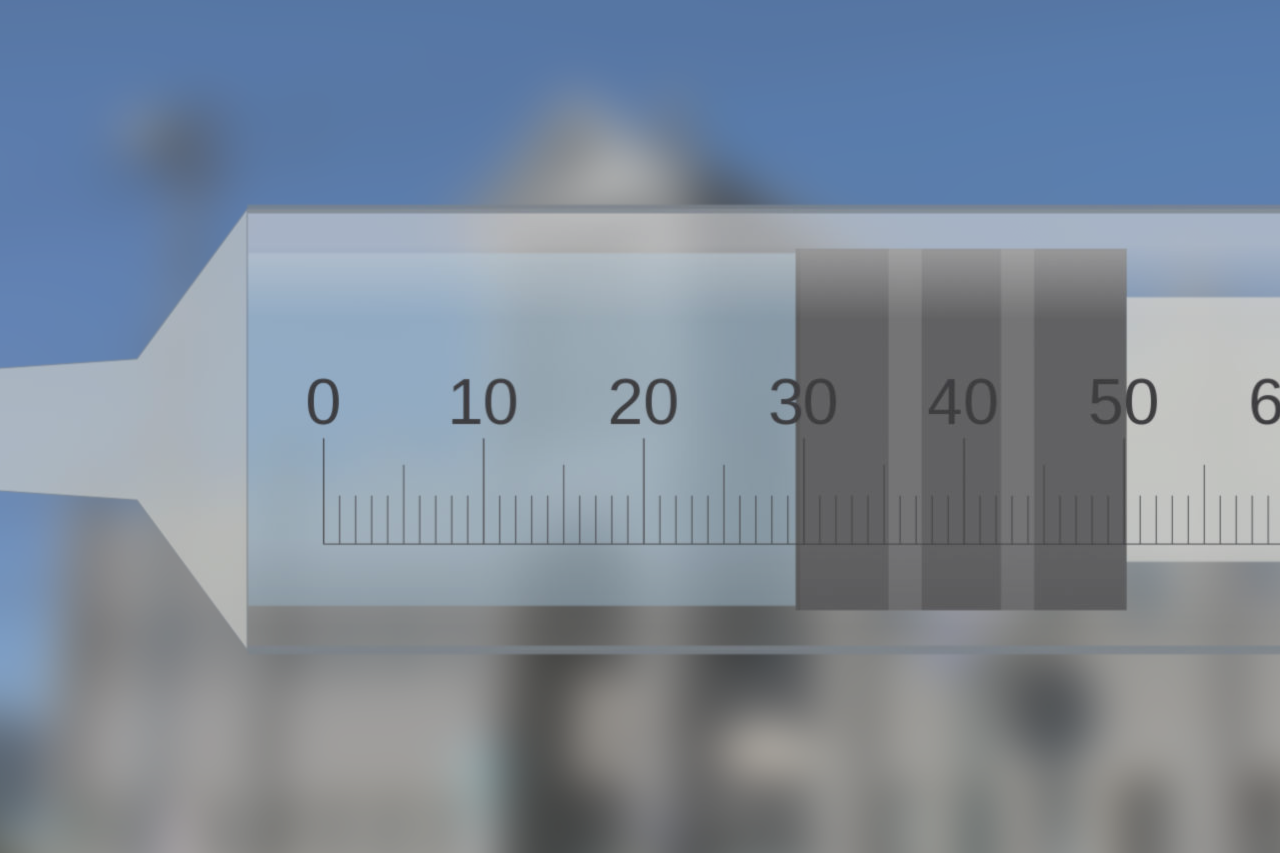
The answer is 29.5; mL
